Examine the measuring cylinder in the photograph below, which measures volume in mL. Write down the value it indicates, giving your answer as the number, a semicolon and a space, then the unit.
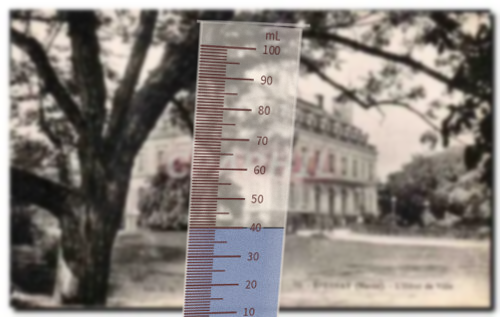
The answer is 40; mL
